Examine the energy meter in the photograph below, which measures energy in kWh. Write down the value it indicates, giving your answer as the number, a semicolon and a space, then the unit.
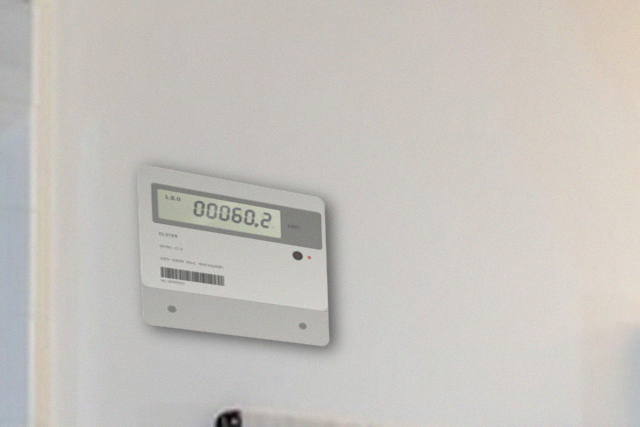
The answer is 60.2; kWh
